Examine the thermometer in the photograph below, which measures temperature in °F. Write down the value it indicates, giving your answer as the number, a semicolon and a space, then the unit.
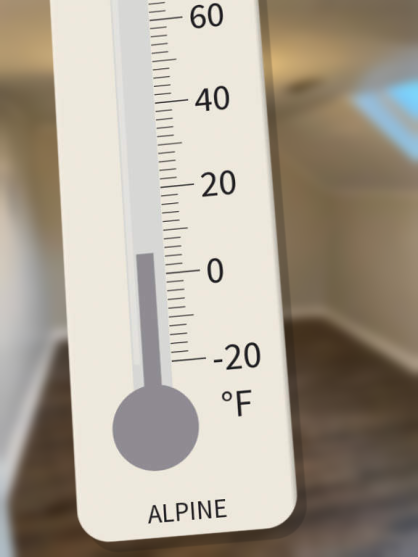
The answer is 5; °F
